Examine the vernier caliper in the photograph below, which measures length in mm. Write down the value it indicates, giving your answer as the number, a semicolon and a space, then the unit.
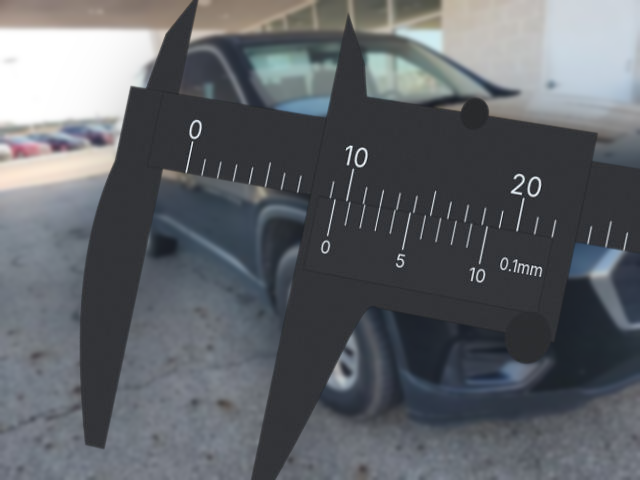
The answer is 9.3; mm
